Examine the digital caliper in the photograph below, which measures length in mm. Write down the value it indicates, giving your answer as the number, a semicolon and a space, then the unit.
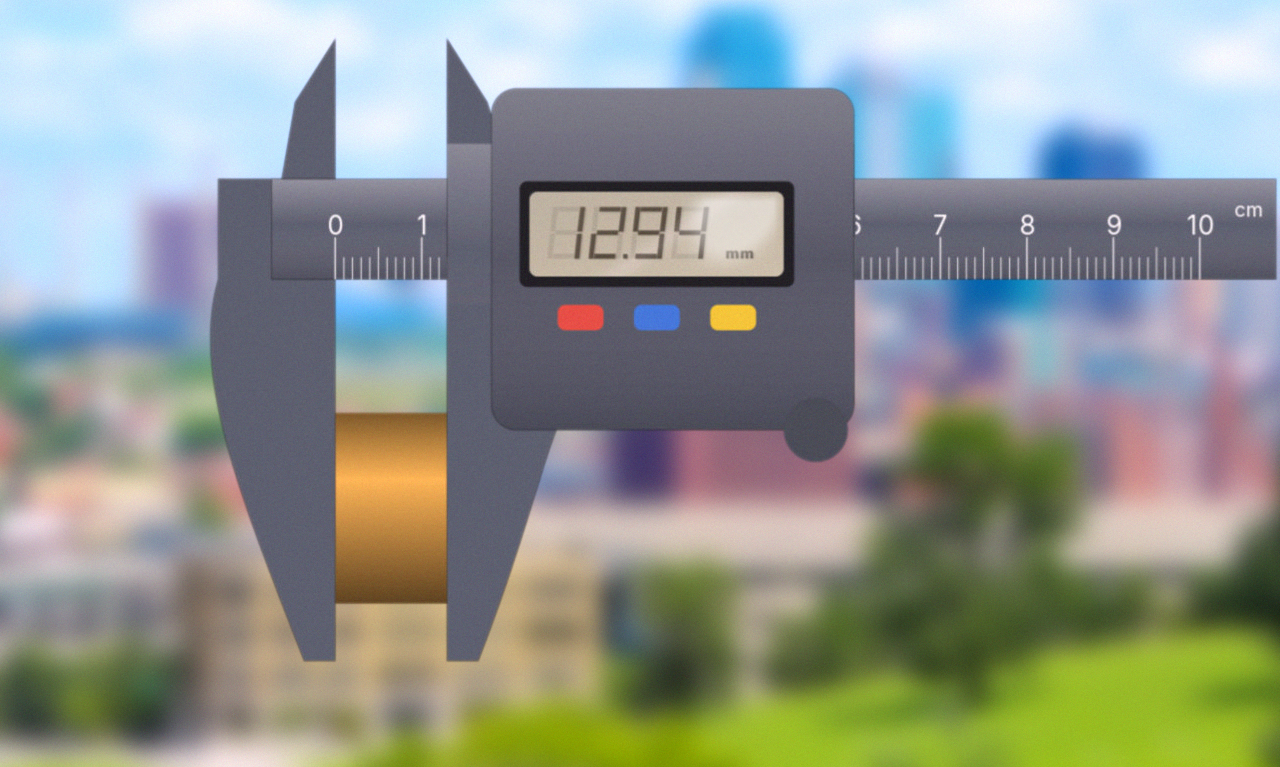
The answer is 12.94; mm
